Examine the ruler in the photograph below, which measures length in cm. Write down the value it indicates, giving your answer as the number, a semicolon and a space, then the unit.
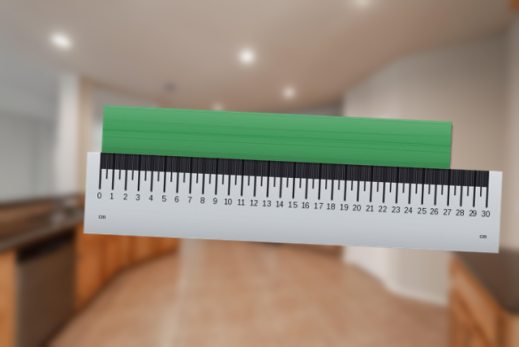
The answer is 27; cm
